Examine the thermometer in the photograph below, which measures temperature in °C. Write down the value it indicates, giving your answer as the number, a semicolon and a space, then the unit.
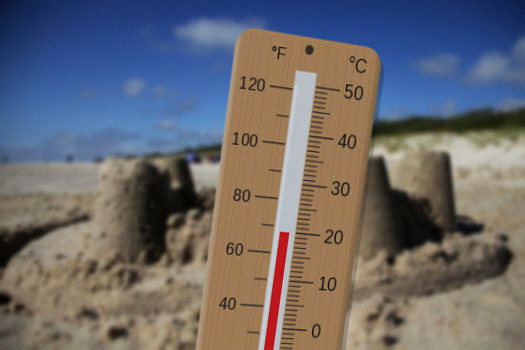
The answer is 20; °C
